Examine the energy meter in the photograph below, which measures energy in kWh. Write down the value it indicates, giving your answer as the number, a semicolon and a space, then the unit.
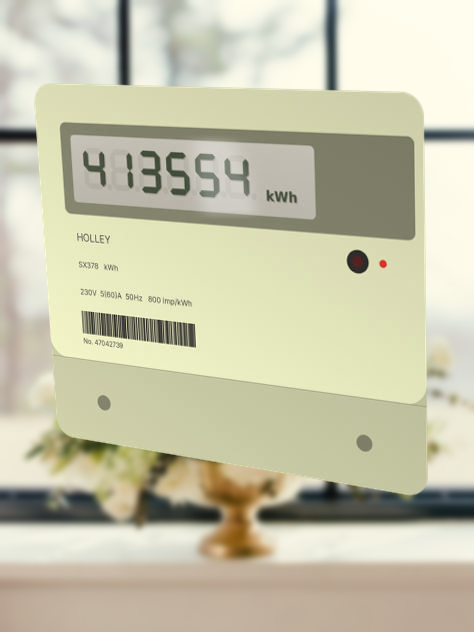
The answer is 413554; kWh
